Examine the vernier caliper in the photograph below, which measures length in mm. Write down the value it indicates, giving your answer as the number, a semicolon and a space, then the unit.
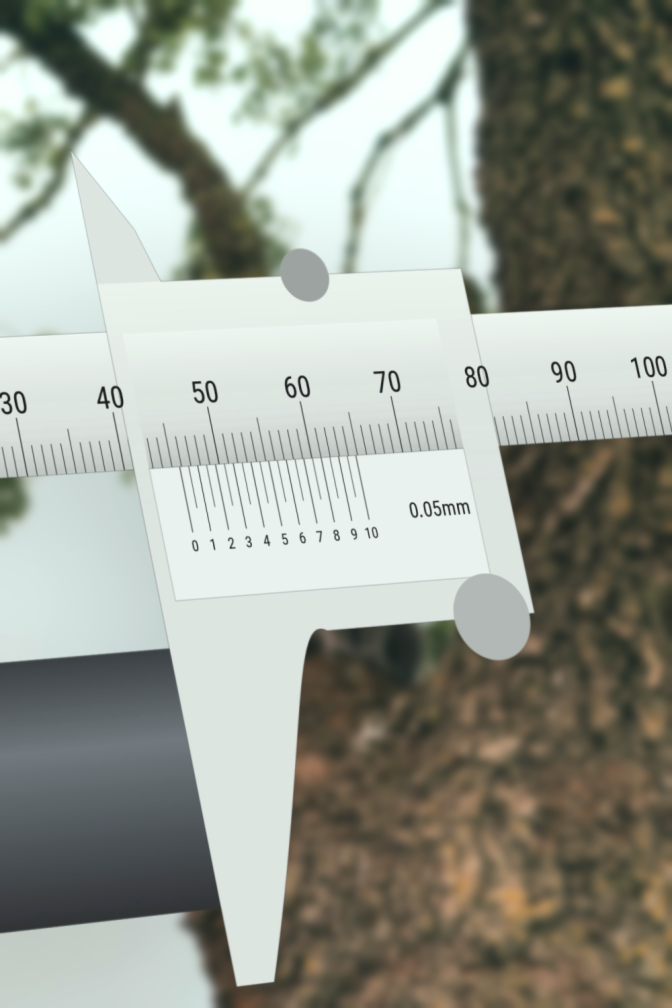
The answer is 45.8; mm
